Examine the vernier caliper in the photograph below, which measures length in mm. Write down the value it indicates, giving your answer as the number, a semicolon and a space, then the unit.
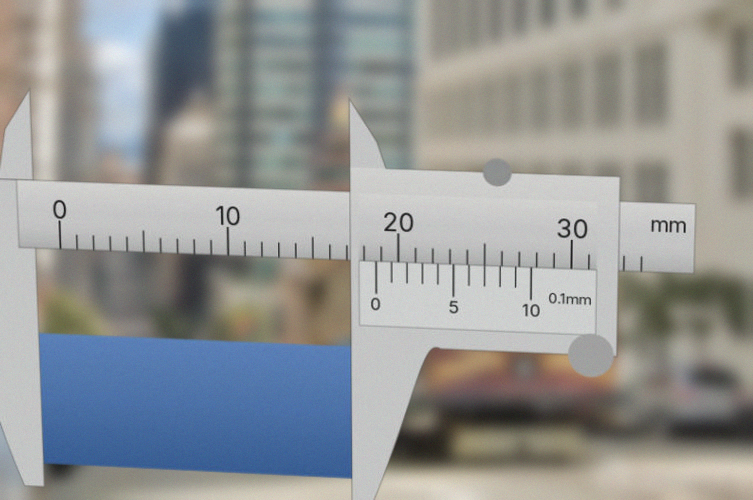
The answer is 18.7; mm
